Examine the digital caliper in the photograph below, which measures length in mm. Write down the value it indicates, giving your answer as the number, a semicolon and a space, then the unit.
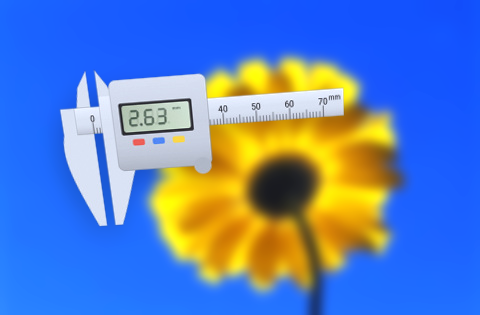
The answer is 2.63; mm
